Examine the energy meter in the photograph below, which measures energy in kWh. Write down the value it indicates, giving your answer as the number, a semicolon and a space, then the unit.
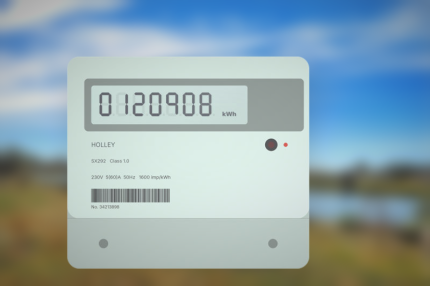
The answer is 120908; kWh
